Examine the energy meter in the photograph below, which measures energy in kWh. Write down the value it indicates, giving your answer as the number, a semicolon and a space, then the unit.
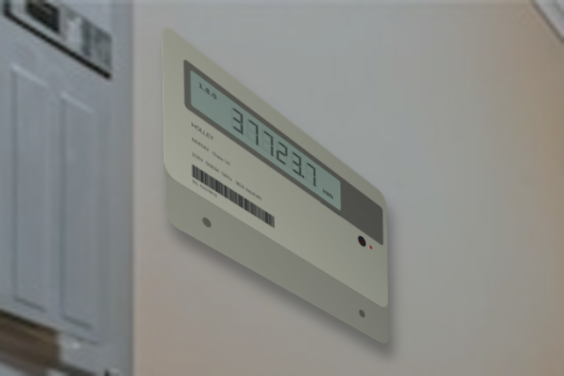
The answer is 37723.7; kWh
